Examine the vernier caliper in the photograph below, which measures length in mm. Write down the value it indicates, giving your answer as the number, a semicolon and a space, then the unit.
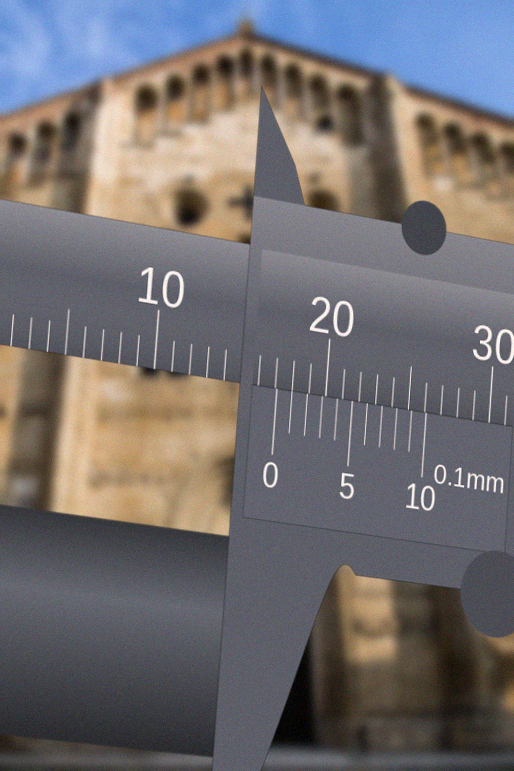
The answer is 17.1; mm
